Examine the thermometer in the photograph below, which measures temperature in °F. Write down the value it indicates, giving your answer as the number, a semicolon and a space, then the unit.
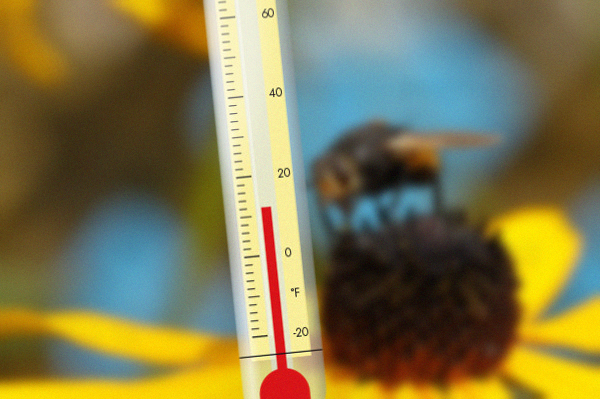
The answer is 12; °F
